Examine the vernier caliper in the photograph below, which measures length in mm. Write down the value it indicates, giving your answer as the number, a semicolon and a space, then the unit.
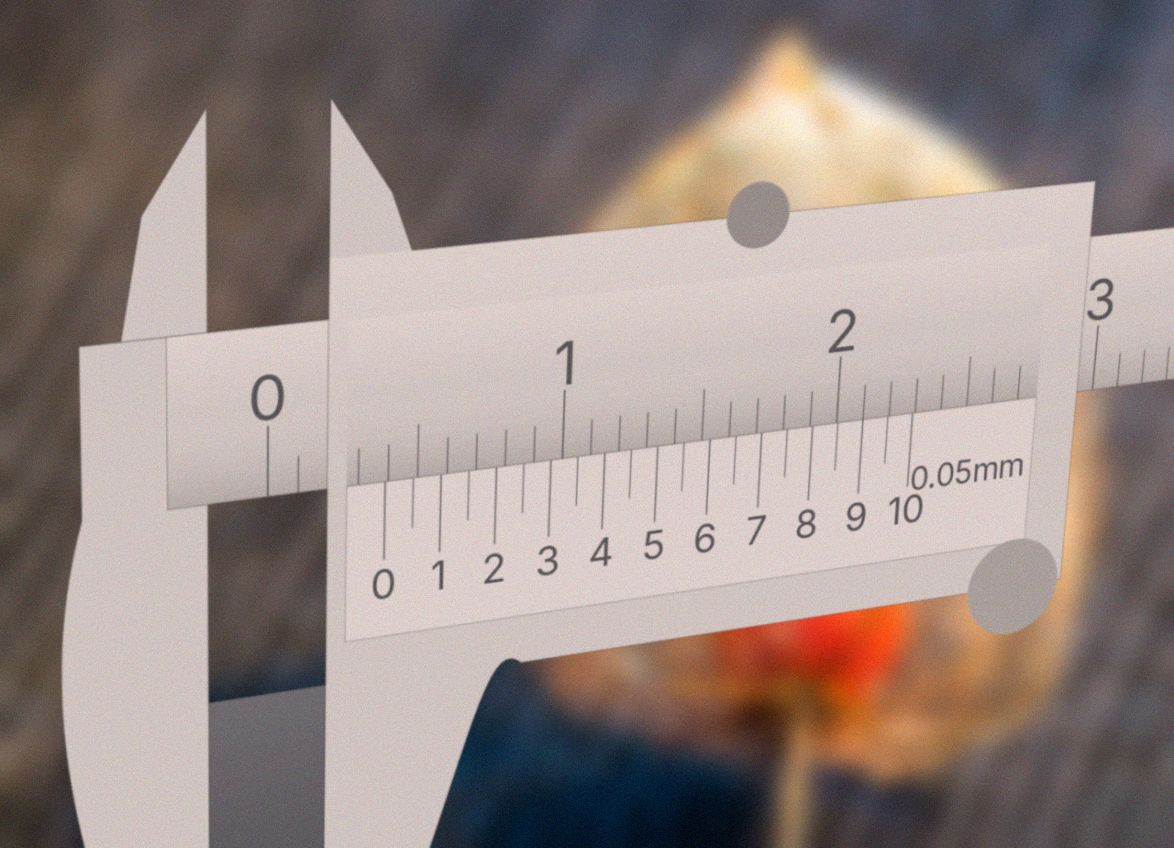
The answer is 3.90; mm
